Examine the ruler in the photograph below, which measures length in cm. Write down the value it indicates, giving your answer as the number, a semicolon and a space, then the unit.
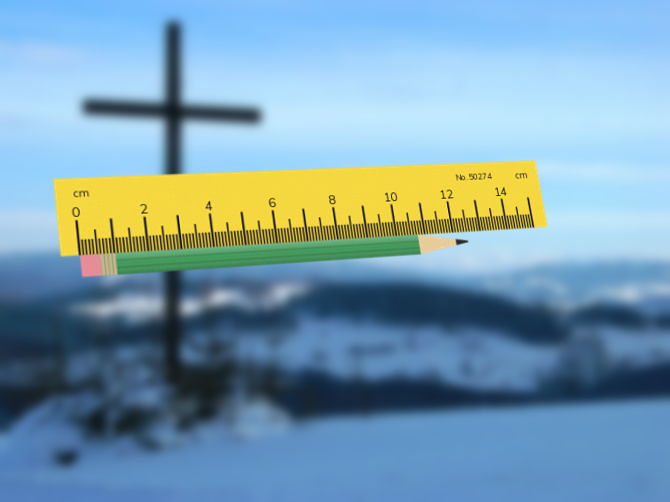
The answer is 12.5; cm
